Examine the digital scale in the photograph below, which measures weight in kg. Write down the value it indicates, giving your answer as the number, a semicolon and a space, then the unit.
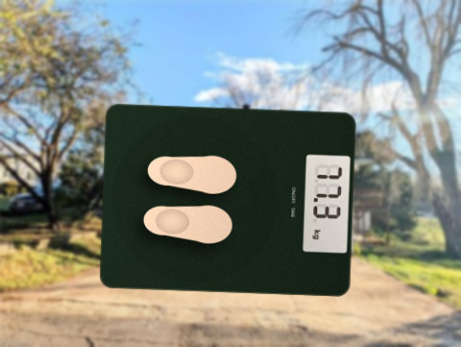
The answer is 77.3; kg
